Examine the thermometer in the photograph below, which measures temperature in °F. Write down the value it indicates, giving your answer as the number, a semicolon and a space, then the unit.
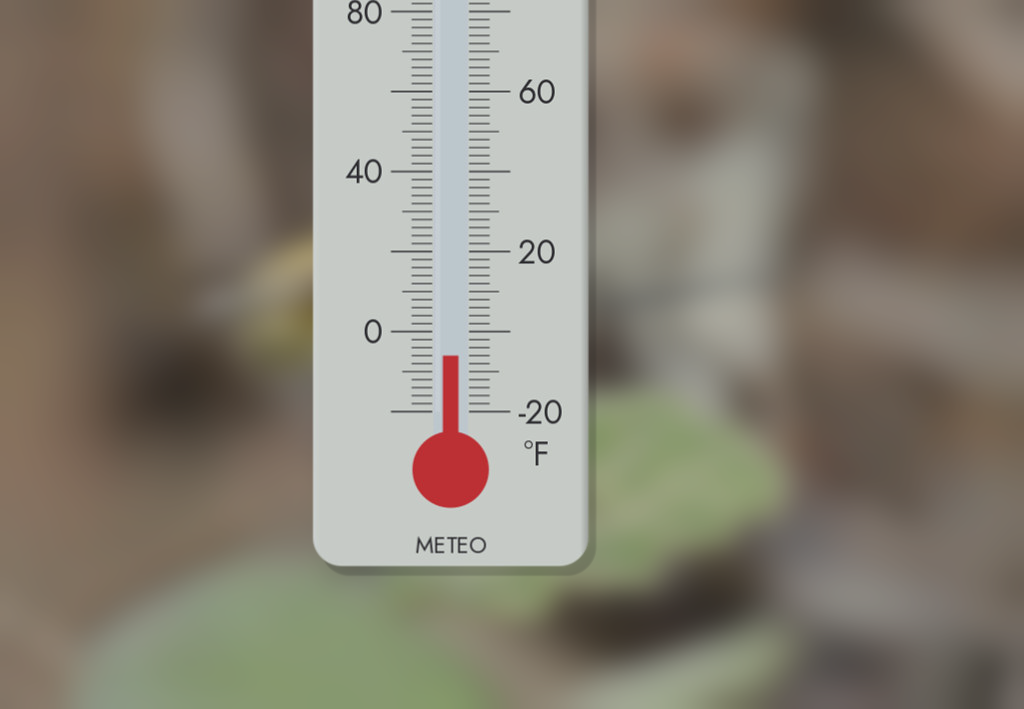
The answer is -6; °F
